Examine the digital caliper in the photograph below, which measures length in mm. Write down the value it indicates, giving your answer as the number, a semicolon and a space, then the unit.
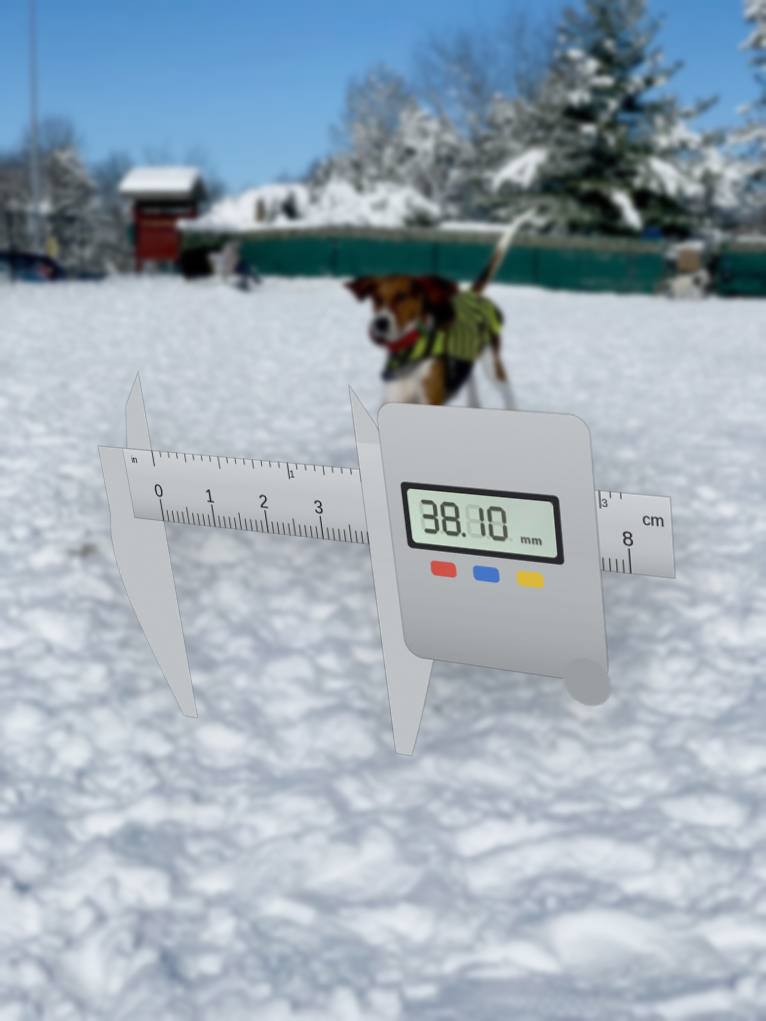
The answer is 38.10; mm
